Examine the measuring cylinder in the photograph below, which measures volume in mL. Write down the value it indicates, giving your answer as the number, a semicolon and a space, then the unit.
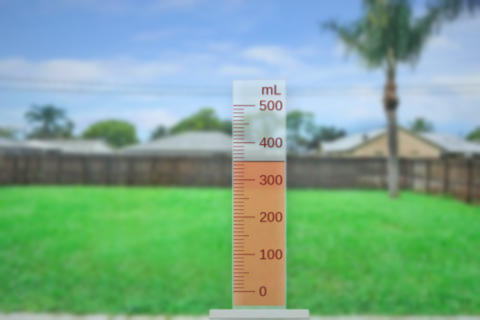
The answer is 350; mL
